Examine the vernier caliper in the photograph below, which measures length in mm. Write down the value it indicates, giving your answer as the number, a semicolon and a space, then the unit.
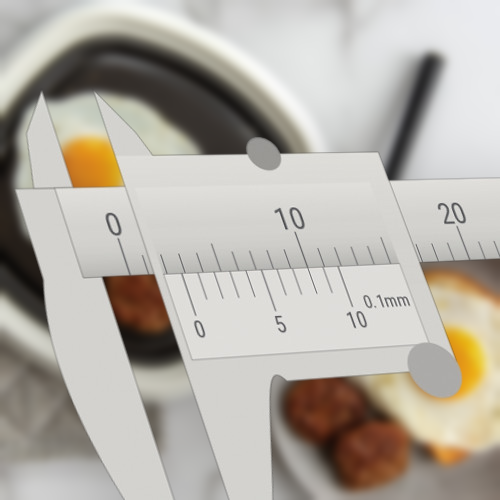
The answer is 2.8; mm
